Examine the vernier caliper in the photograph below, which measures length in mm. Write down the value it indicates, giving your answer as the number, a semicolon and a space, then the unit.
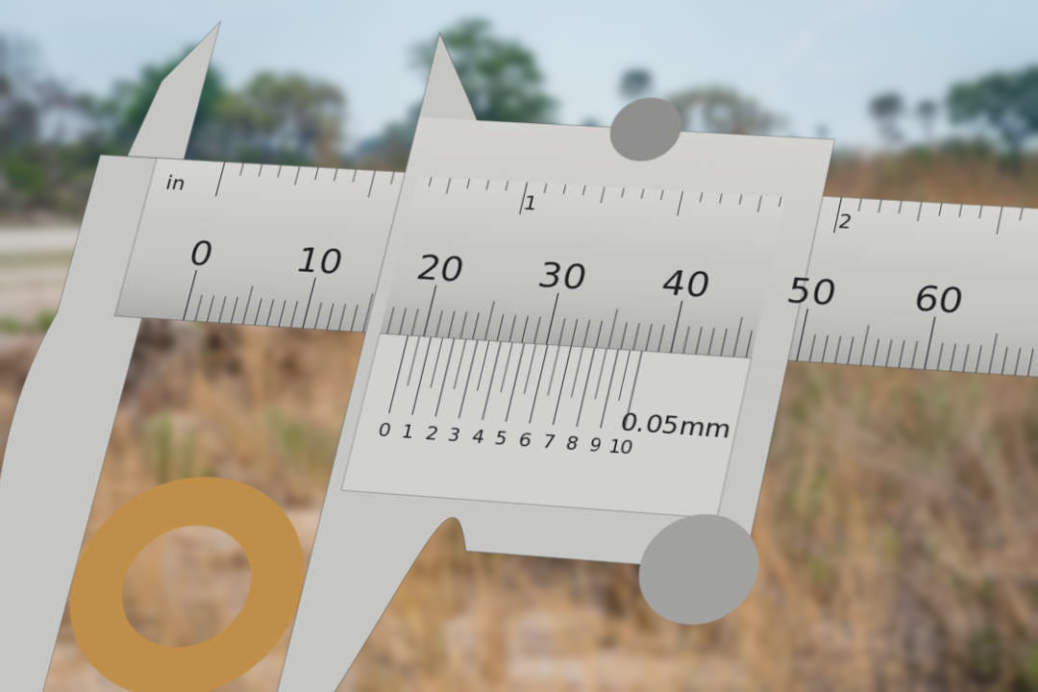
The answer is 18.7; mm
